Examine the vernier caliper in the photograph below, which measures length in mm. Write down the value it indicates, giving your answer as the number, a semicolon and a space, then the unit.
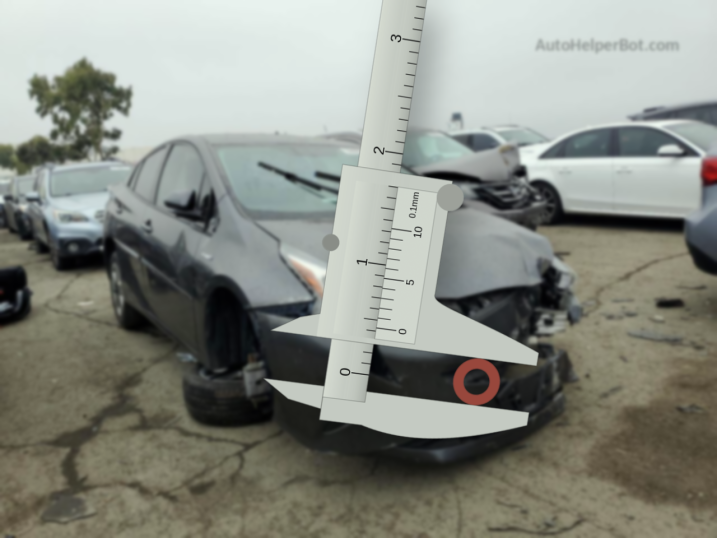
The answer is 4.3; mm
